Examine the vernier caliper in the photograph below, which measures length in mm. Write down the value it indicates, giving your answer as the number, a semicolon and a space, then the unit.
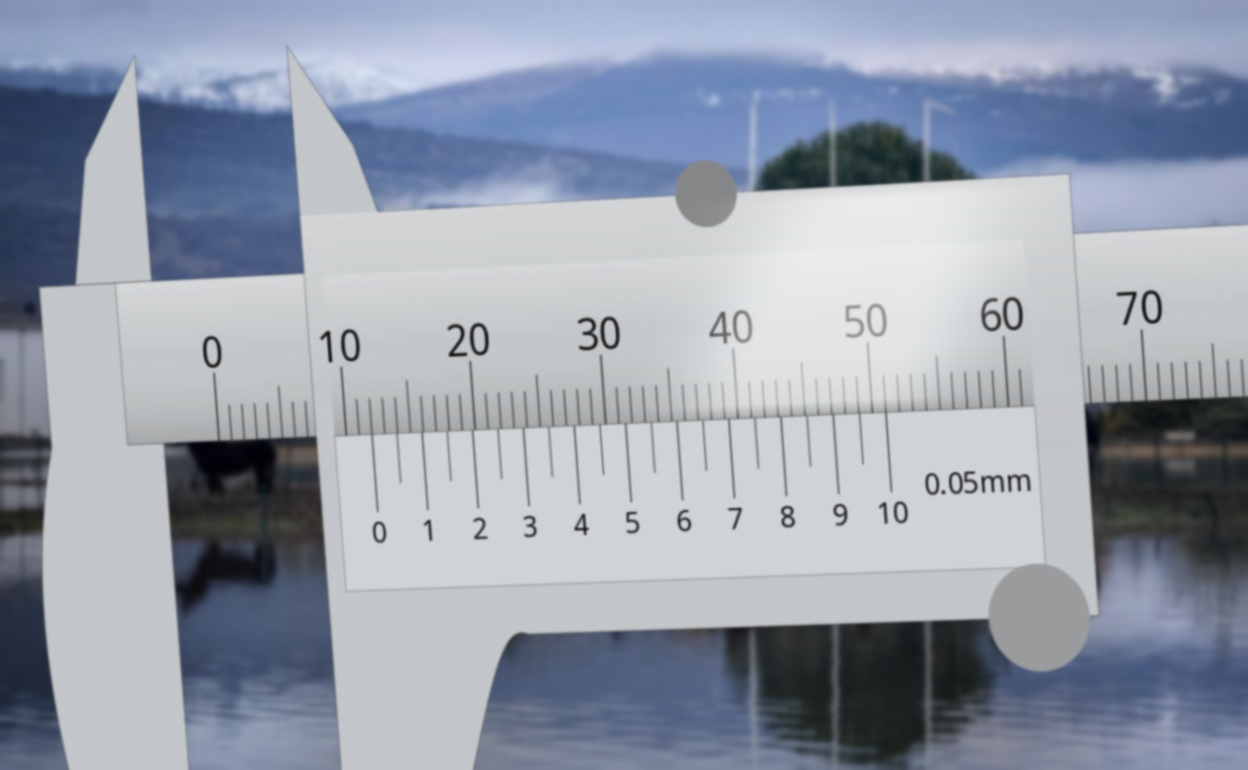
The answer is 12.0; mm
